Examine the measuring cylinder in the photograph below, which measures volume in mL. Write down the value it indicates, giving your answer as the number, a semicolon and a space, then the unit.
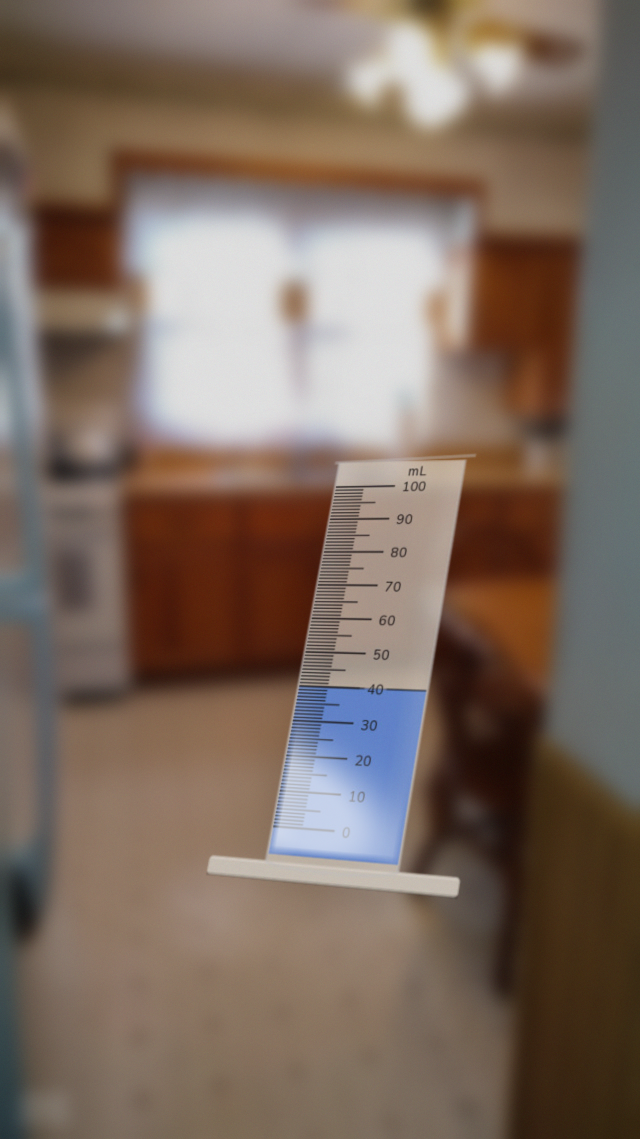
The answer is 40; mL
